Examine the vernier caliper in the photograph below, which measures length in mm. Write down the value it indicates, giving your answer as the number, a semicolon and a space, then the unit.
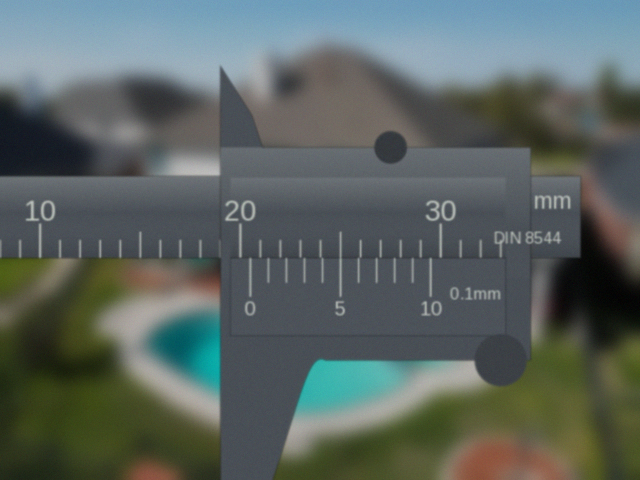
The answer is 20.5; mm
